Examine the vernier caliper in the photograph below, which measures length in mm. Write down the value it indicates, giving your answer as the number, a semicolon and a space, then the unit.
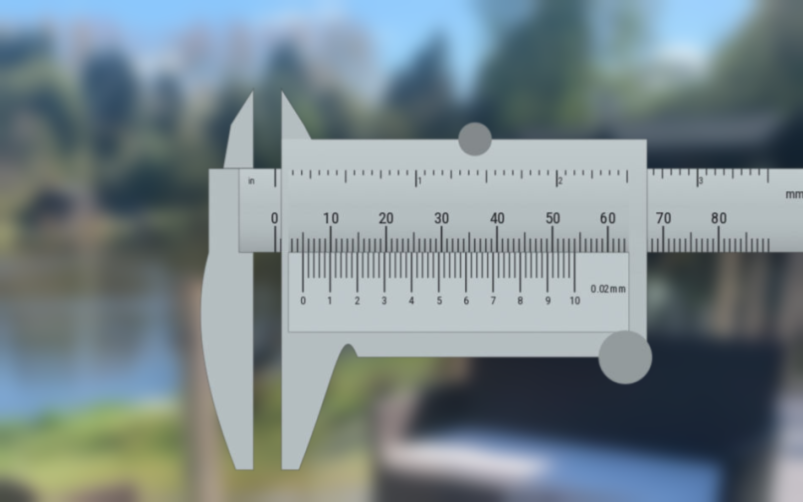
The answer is 5.0; mm
